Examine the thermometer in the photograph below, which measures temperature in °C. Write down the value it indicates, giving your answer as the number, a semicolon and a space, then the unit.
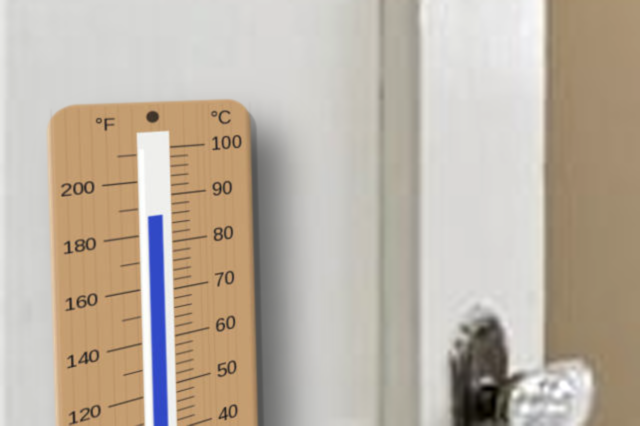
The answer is 86; °C
